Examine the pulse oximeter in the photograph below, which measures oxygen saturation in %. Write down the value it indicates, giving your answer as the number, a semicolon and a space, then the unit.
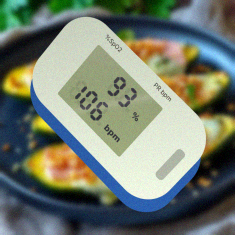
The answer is 93; %
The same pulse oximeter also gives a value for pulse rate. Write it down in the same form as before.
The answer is 106; bpm
